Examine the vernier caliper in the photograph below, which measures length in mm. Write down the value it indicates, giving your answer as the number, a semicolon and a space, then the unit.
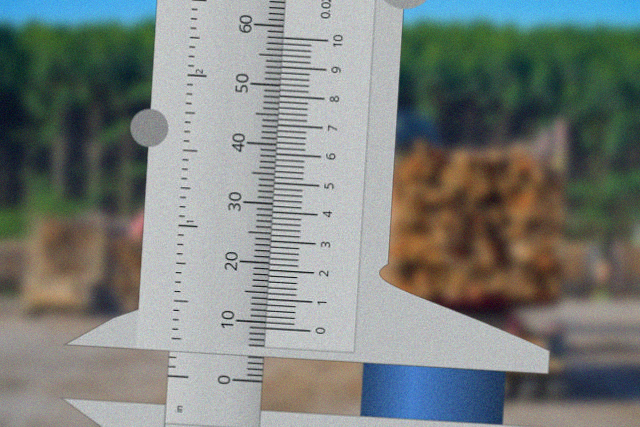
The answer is 9.0; mm
